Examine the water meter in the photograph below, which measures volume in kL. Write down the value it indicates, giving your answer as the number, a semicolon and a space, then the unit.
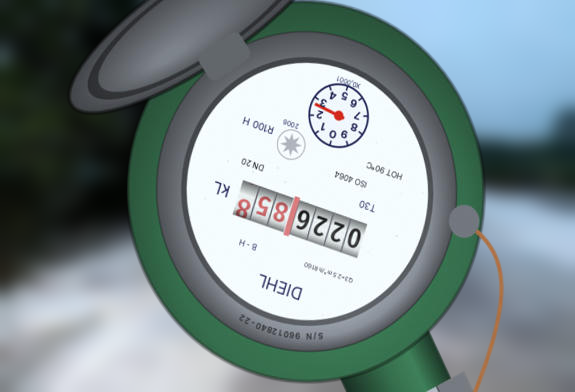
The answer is 226.8582; kL
